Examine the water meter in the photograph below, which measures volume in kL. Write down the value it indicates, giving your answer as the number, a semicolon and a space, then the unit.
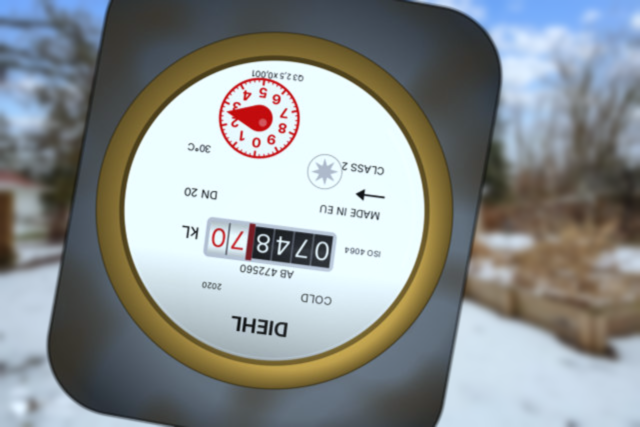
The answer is 748.702; kL
